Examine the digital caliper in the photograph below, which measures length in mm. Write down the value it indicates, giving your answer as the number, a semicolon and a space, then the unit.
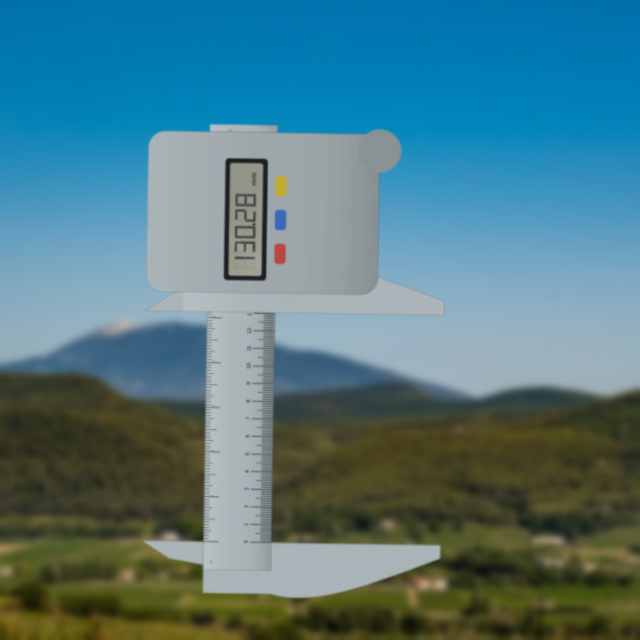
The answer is 130.28; mm
